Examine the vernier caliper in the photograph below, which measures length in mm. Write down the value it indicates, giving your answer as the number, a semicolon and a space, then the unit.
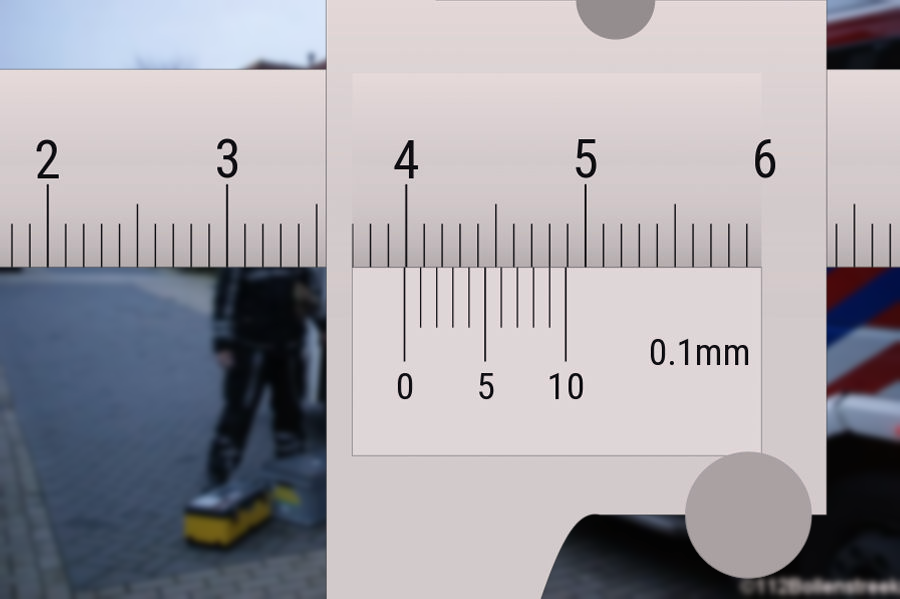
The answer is 39.9; mm
